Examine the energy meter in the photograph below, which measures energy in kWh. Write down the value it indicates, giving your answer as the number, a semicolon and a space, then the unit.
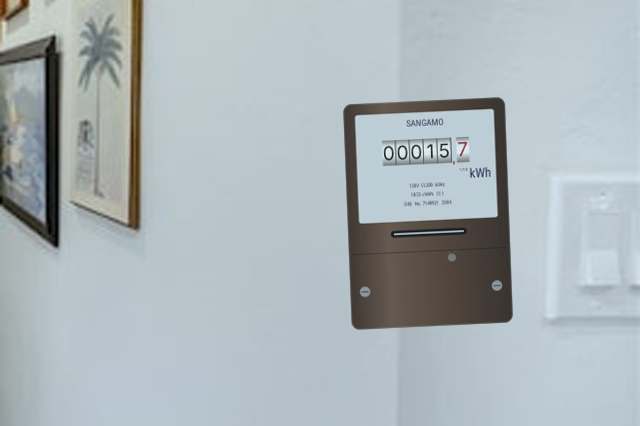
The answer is 15.7; kWh
